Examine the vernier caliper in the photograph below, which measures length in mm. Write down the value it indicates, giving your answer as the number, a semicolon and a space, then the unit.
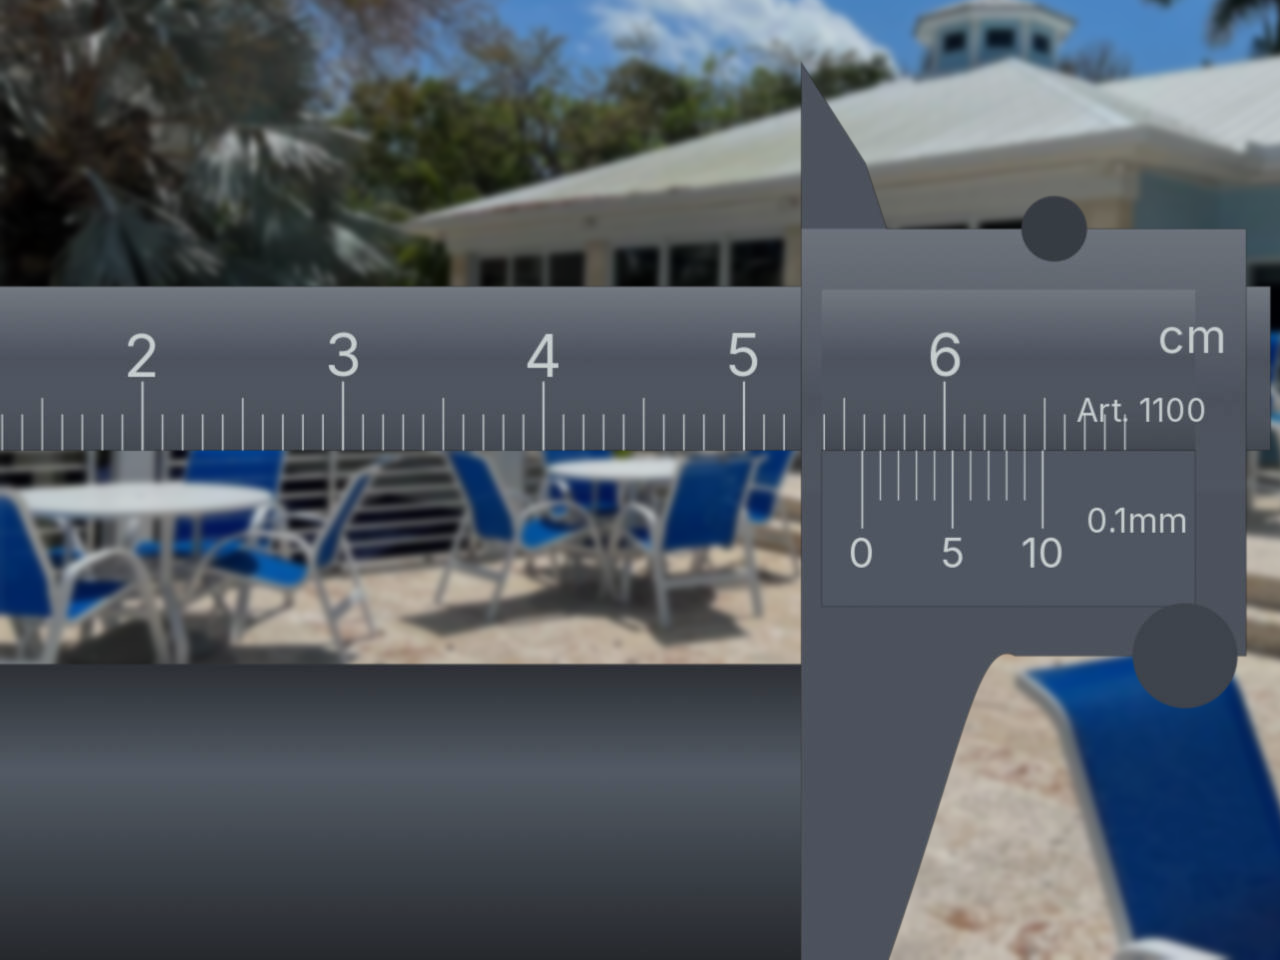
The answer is 55.9; mm
